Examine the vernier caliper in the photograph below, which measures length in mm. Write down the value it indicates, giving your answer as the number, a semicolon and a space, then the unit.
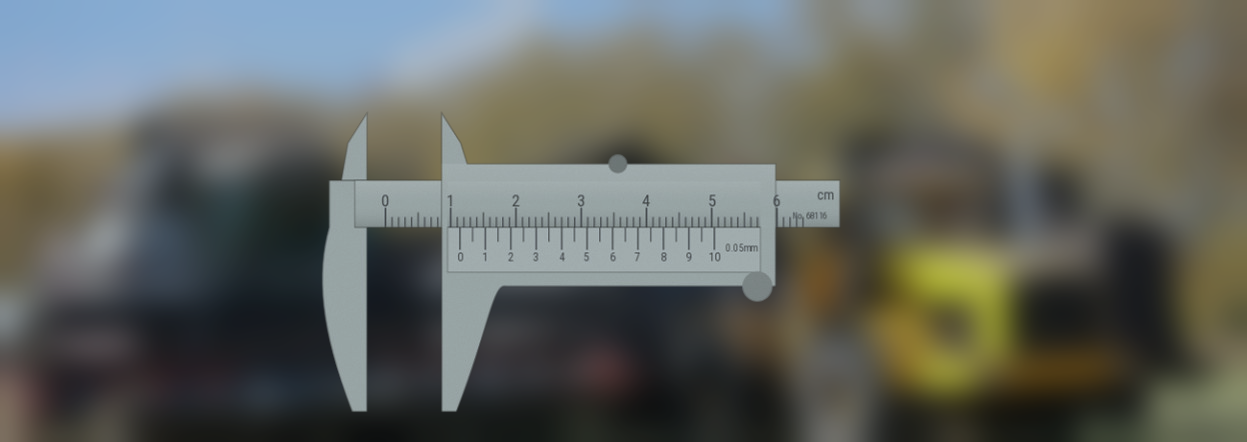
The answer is 11.4; mm
